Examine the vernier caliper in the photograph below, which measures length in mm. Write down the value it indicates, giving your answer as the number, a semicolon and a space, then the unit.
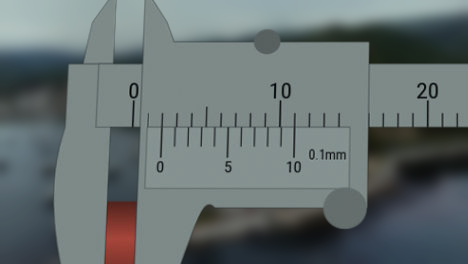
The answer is 2.0; mm
